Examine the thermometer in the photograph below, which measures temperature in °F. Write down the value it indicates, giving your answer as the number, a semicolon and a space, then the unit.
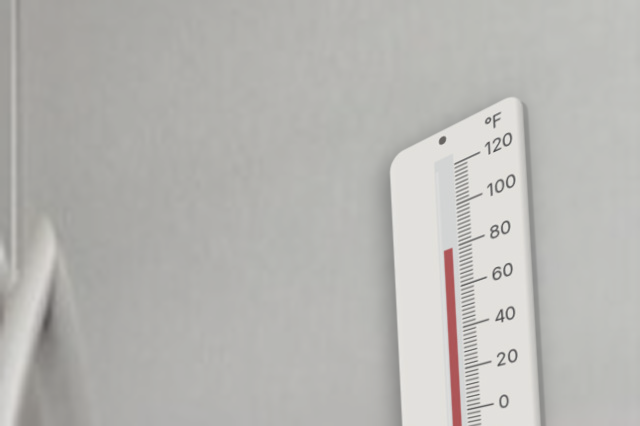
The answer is 80; °F
